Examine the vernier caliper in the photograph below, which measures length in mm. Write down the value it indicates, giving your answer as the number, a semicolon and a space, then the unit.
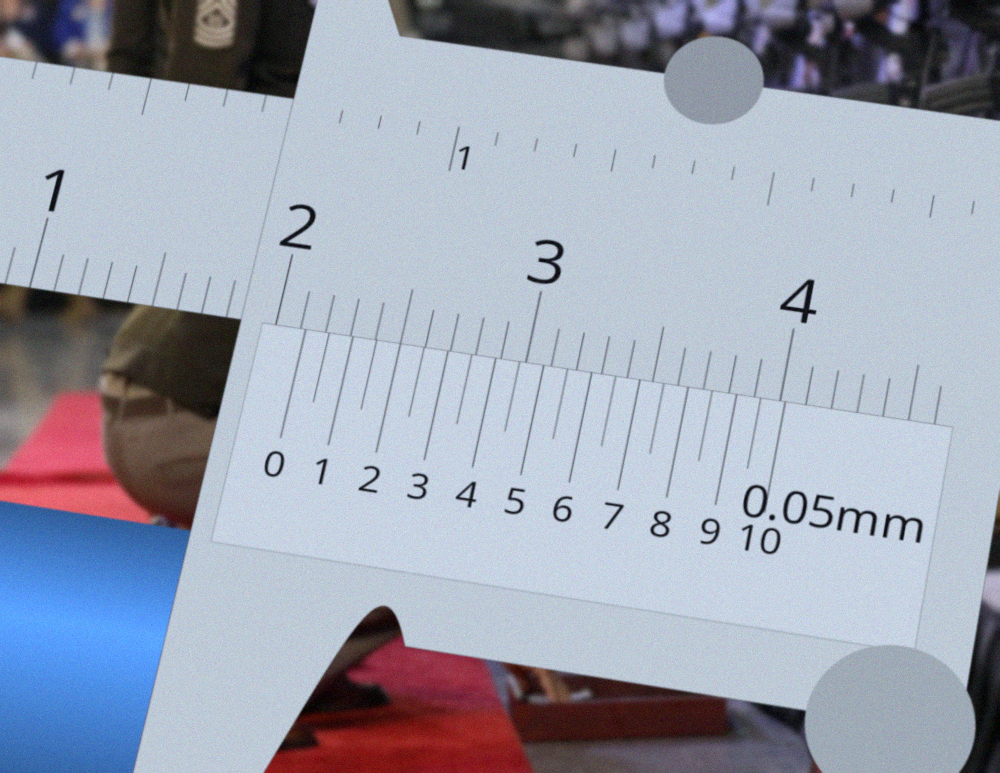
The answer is 21.2; mm
